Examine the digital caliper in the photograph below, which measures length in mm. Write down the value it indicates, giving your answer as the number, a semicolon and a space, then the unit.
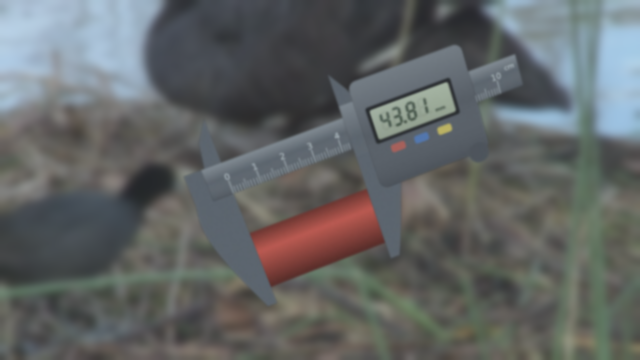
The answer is 43.81; mm
